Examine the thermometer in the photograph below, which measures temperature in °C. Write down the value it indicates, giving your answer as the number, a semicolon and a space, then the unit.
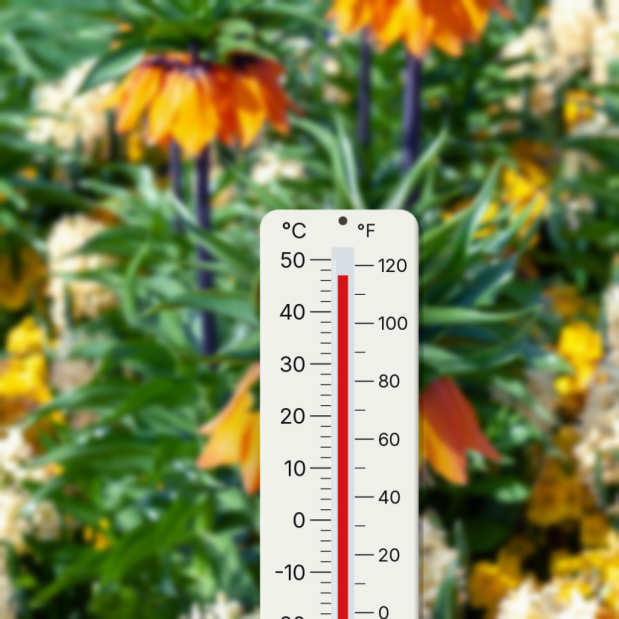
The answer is 47; °C
